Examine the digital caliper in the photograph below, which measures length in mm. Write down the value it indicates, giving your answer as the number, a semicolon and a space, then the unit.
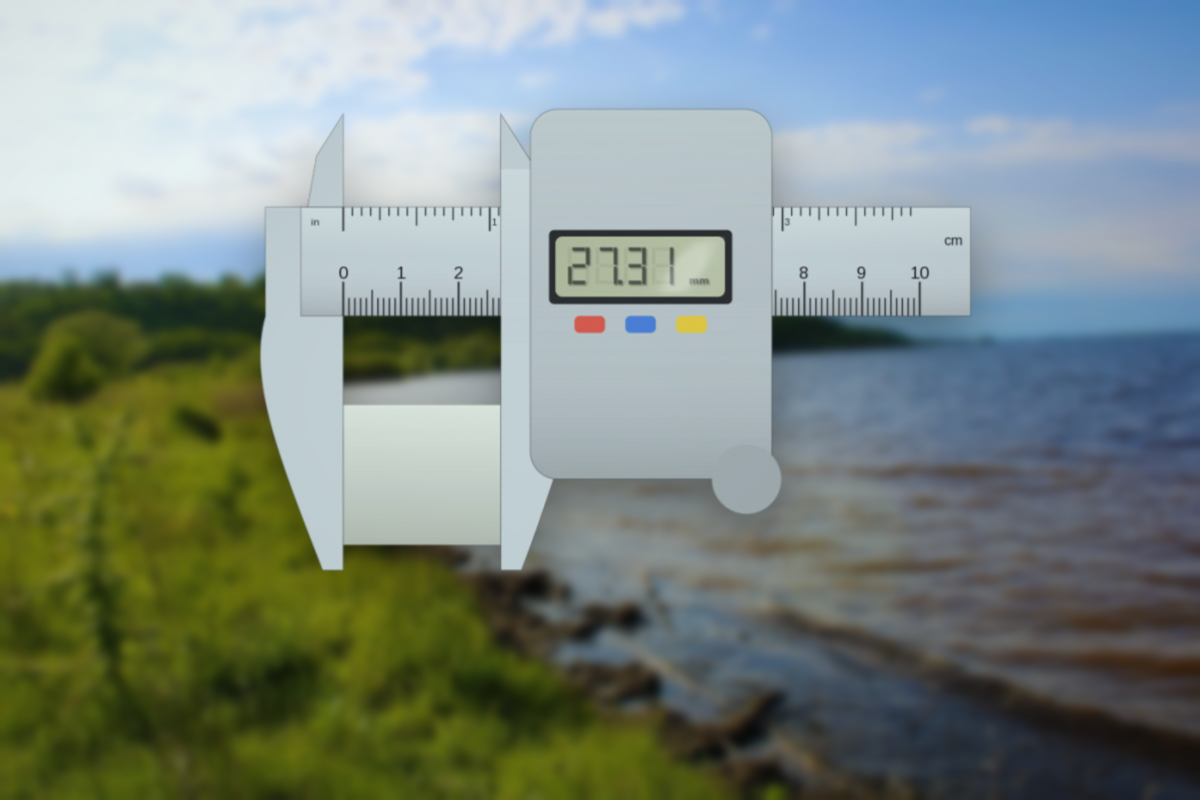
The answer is 27.31; mm
